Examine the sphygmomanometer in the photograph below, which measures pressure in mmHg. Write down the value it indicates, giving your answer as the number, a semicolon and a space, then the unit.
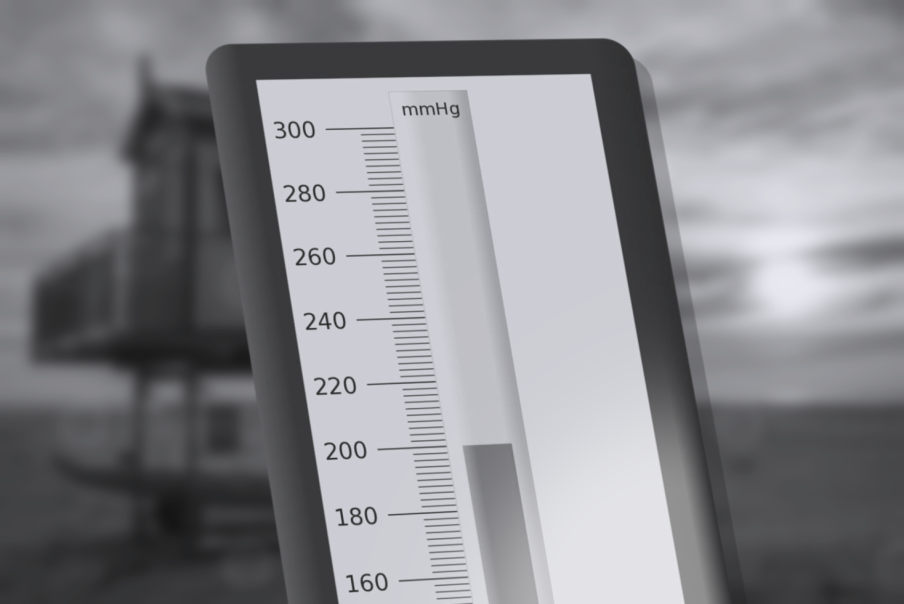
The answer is 200; mmHg
